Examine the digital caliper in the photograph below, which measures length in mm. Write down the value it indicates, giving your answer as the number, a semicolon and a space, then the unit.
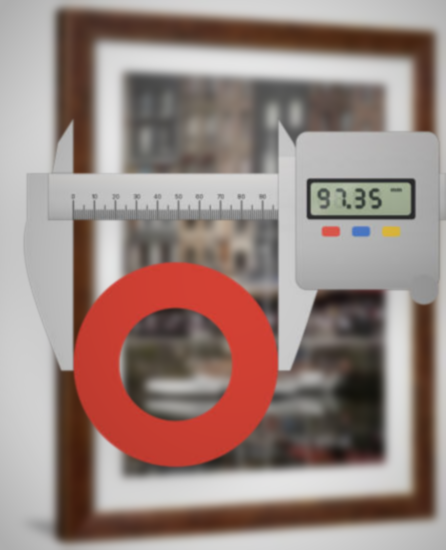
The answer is 97.35; mm
